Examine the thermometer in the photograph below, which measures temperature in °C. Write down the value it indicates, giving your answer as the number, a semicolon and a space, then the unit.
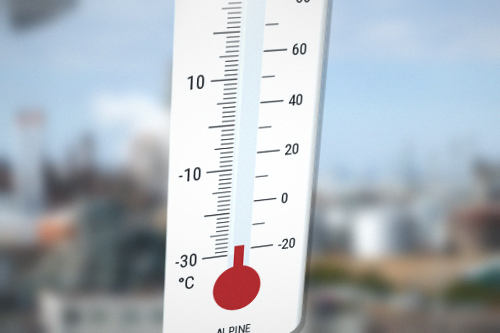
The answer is -28; °C
